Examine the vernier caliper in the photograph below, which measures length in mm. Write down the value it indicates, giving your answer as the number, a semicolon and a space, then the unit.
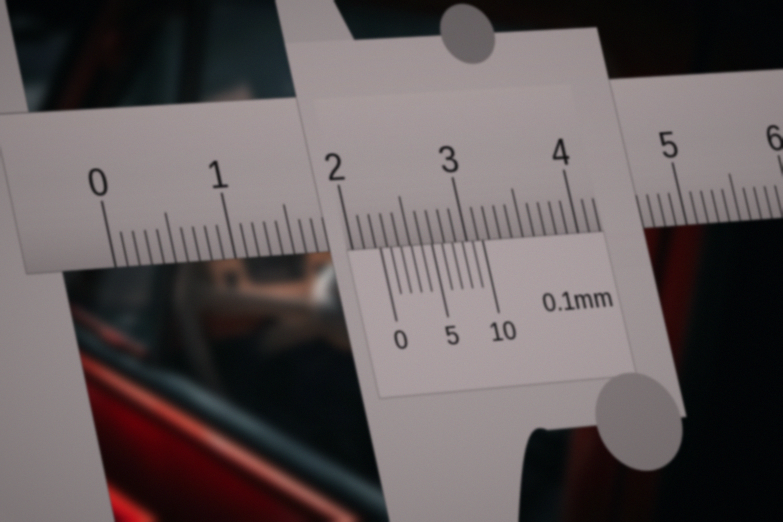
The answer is 22.4; mm
